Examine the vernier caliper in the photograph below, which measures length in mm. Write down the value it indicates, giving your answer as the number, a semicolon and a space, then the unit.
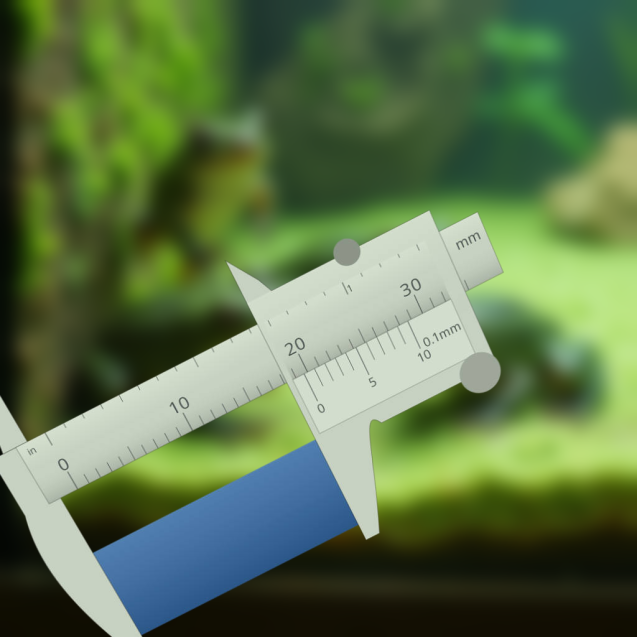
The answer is 19.7; mm
